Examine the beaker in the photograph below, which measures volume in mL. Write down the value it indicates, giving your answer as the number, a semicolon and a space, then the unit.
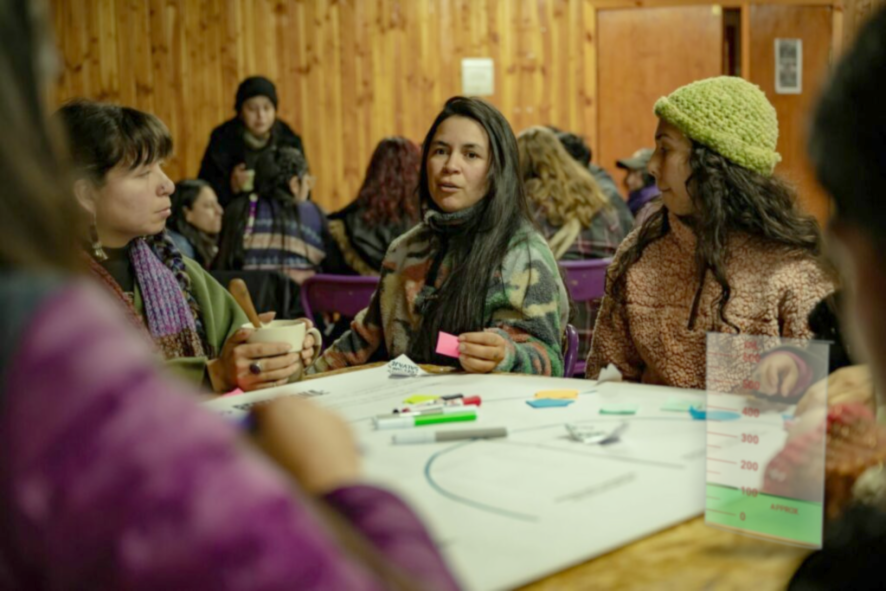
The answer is 100; mL
